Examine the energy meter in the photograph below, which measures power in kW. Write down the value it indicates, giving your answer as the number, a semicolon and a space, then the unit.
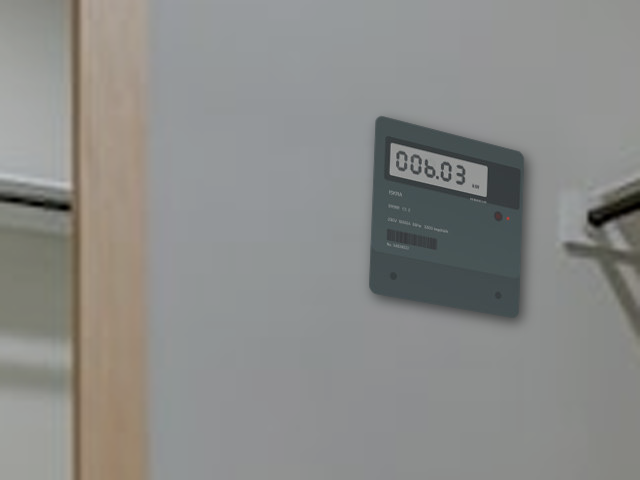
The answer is 6.03; kW
